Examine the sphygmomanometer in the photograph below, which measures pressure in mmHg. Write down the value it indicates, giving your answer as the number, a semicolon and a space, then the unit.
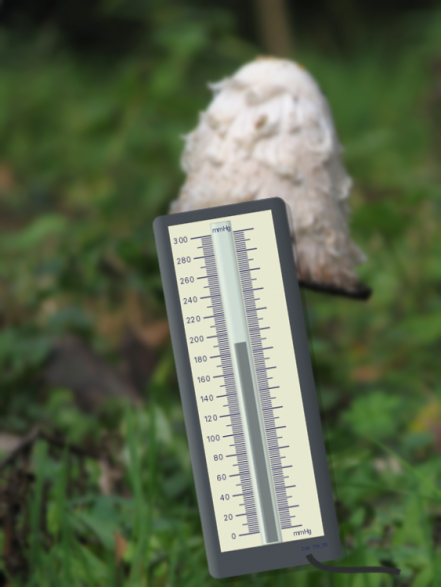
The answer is 190; mmHg
